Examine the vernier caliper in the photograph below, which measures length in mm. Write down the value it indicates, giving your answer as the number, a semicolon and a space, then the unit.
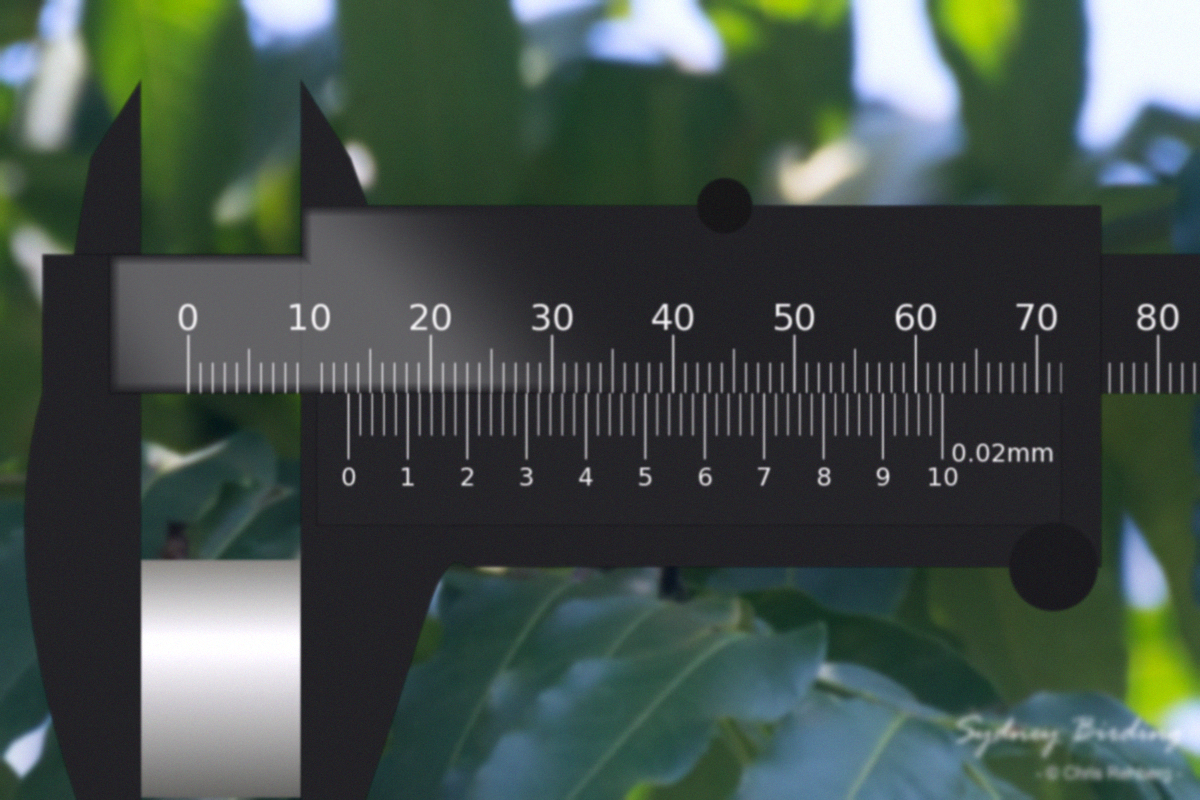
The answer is 13.2; mm
